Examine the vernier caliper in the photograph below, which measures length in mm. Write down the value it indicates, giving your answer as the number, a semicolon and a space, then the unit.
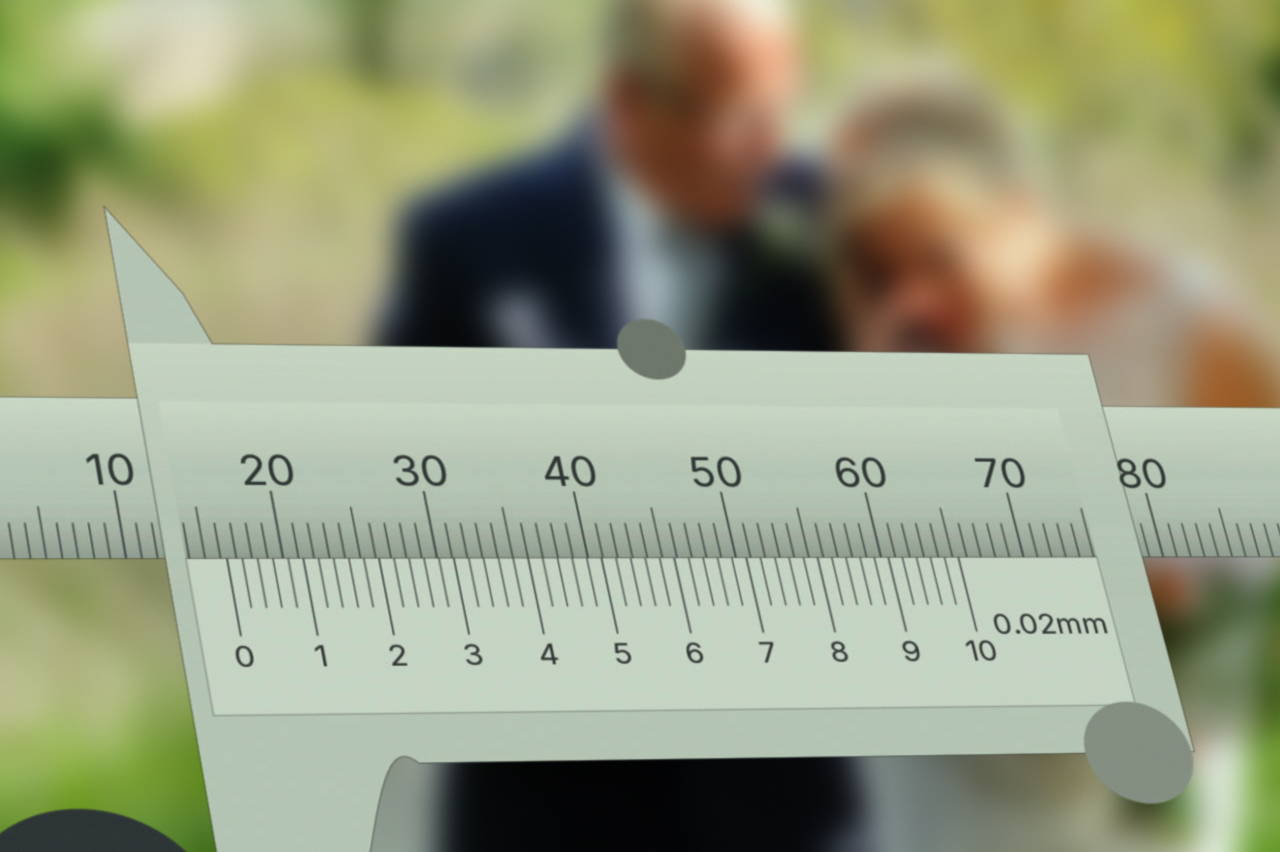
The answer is 16.4; mm
